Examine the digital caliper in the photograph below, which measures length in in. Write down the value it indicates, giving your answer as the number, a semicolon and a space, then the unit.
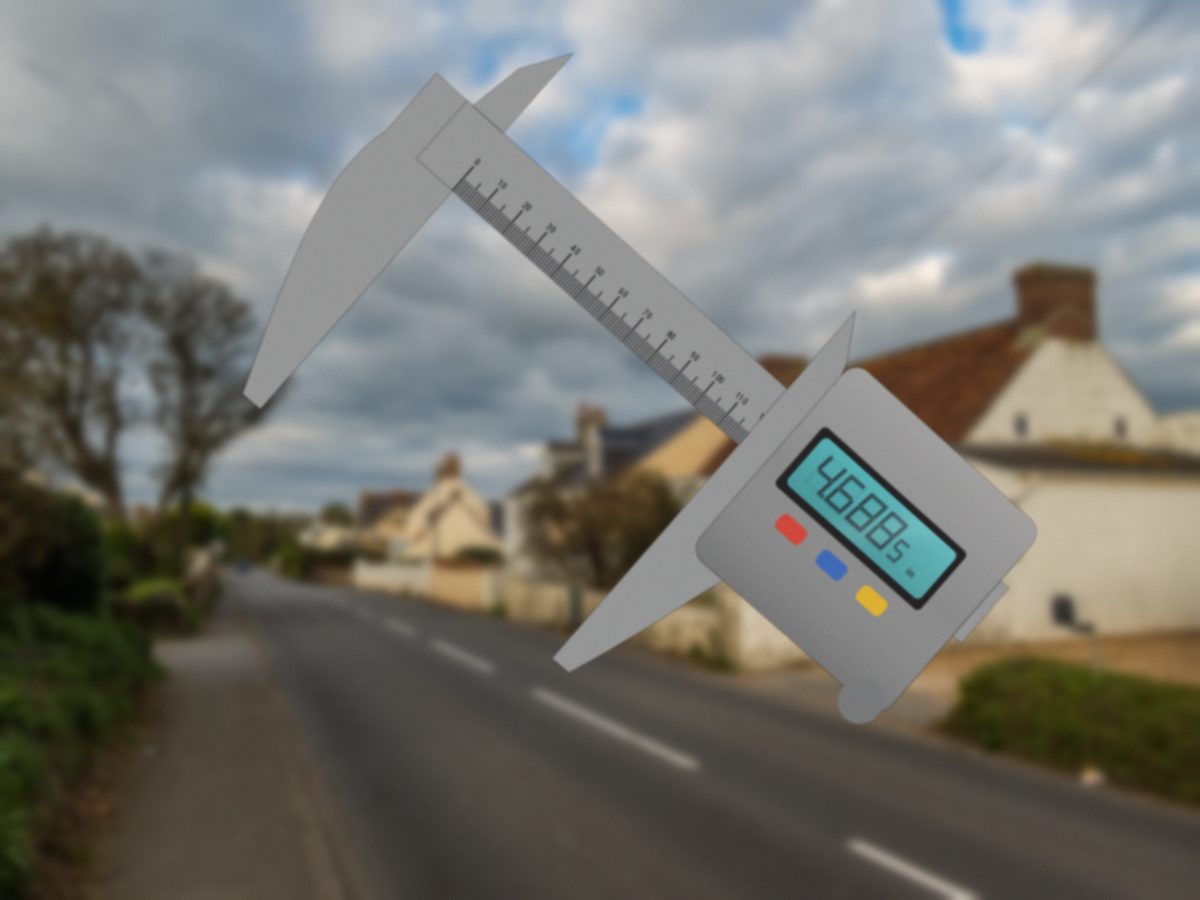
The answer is 4.6885; in
